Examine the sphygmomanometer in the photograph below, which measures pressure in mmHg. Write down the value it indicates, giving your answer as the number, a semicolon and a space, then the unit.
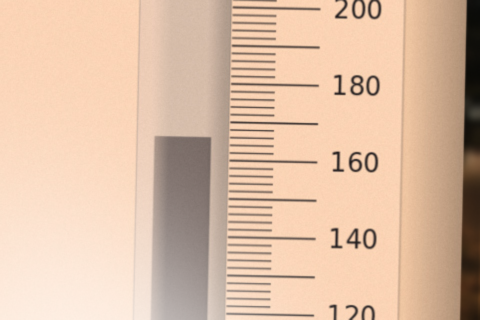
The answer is 166; mmHg
